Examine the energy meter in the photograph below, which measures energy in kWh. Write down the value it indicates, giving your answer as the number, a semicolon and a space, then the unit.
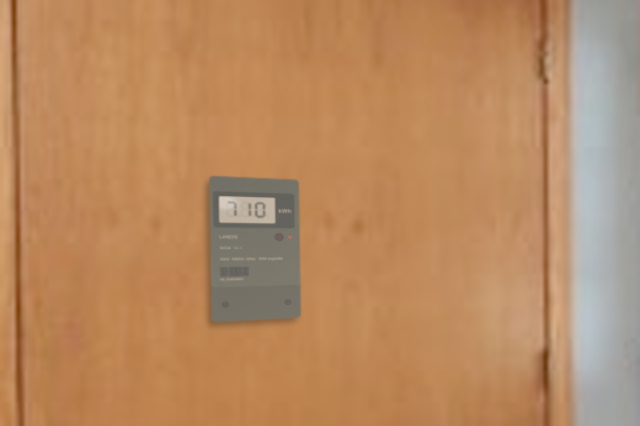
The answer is 710; kWh
